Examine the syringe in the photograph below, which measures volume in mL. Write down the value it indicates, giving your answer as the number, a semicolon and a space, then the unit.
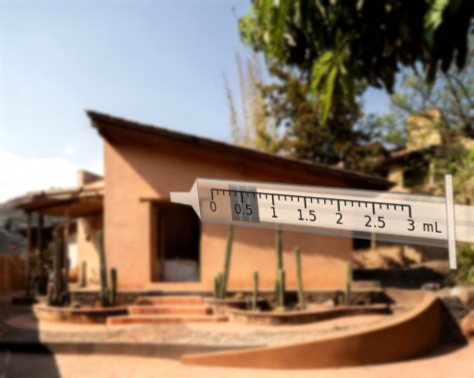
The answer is 0.3; mL
